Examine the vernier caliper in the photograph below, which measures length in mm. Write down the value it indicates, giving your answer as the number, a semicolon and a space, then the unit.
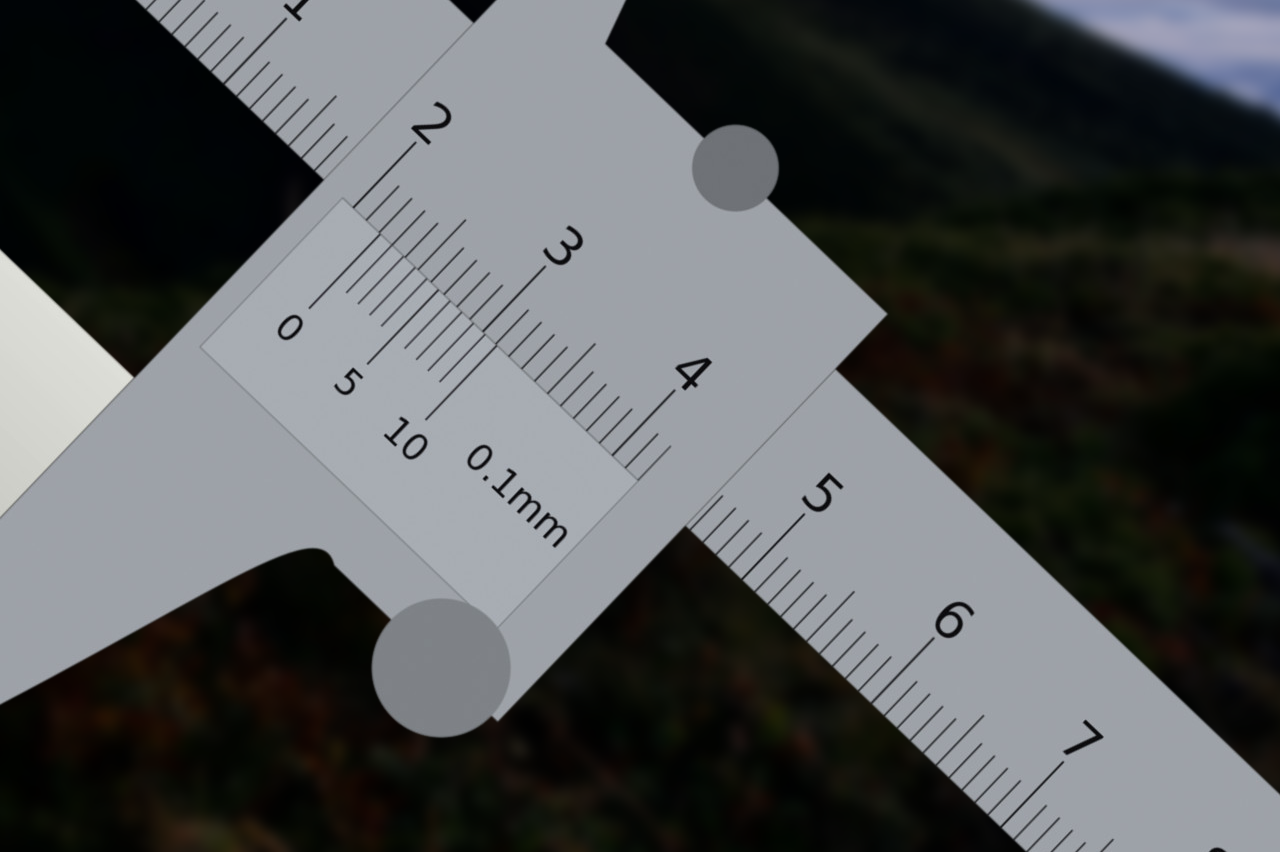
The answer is 22.1; mm
